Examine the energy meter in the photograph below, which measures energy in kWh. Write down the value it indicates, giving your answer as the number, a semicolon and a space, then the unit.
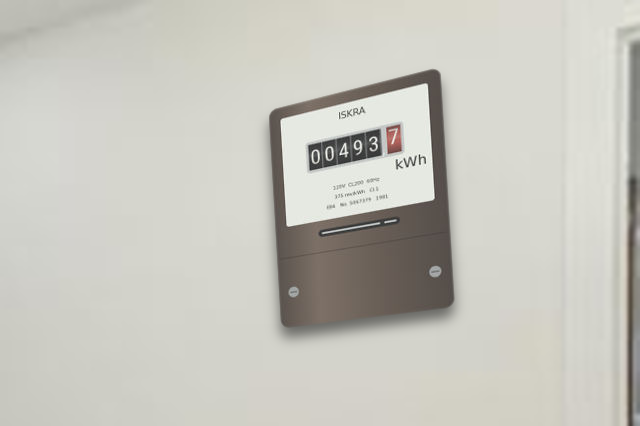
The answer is 493.7; kWh
